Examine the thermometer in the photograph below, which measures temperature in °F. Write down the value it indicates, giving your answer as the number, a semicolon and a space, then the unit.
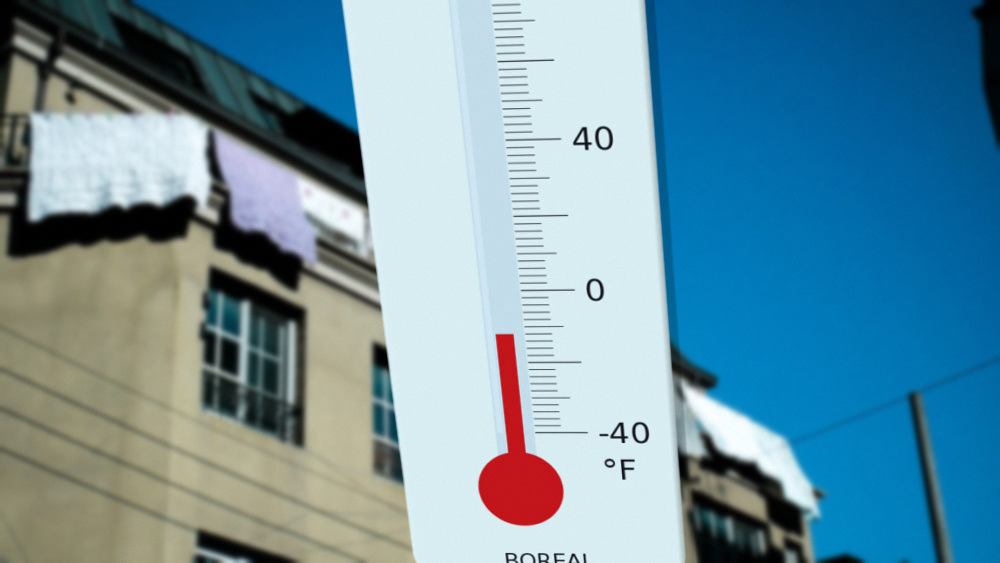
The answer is -12; °F
